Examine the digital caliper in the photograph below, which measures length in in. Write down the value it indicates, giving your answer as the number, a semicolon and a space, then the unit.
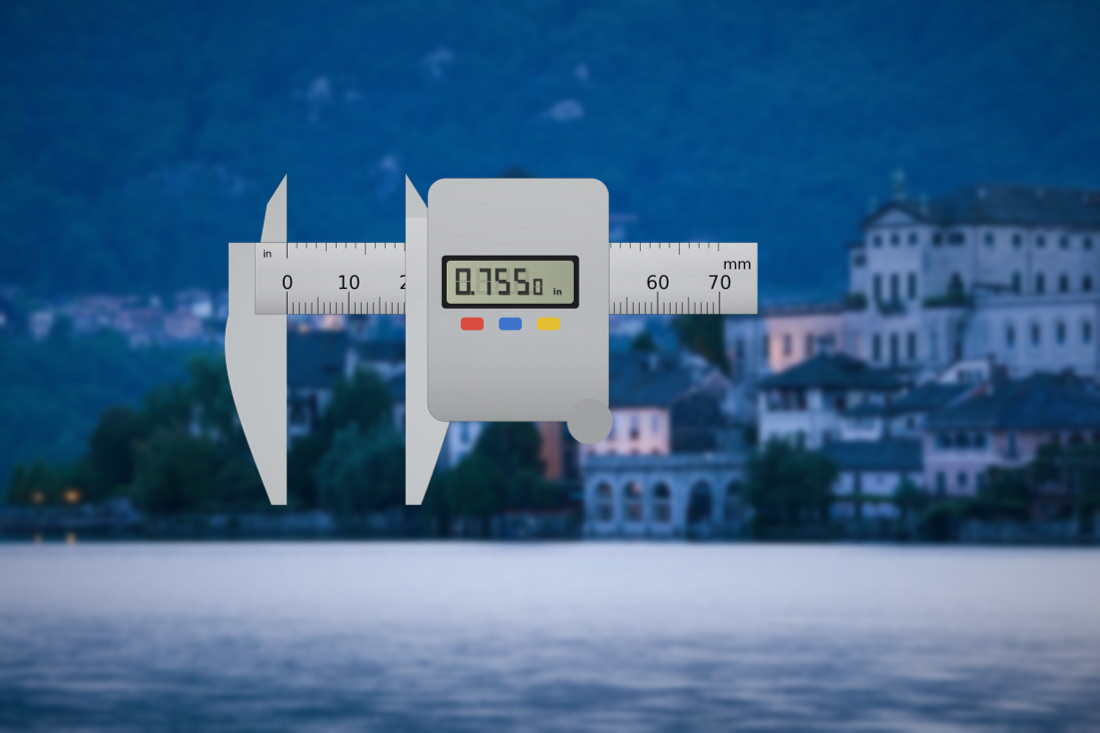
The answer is 0.7550; in
